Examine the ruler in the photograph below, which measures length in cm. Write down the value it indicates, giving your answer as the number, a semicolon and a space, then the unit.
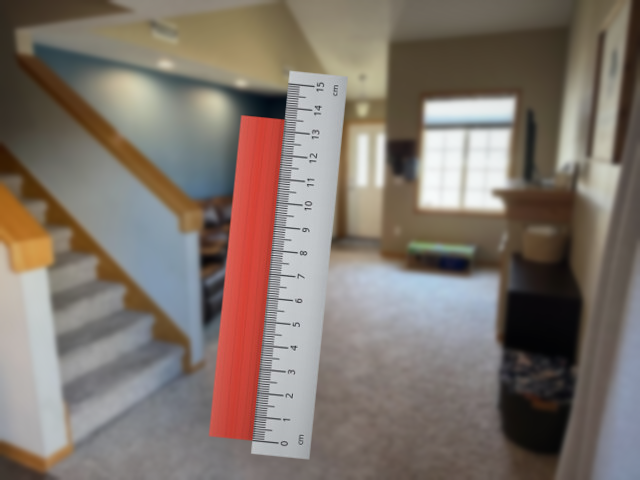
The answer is 13.5; cm
